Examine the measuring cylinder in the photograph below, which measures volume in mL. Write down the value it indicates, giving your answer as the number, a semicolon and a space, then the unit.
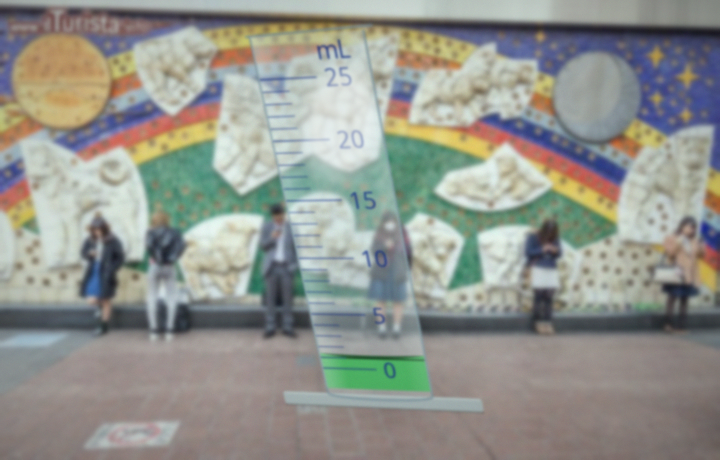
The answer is 1; mL
